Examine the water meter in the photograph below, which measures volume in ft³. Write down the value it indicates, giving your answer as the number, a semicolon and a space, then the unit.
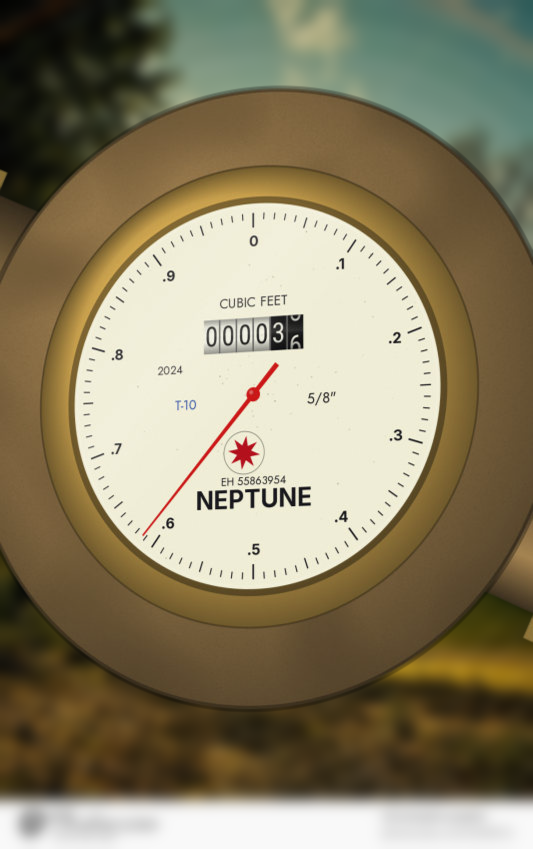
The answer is 35.61; ft³
